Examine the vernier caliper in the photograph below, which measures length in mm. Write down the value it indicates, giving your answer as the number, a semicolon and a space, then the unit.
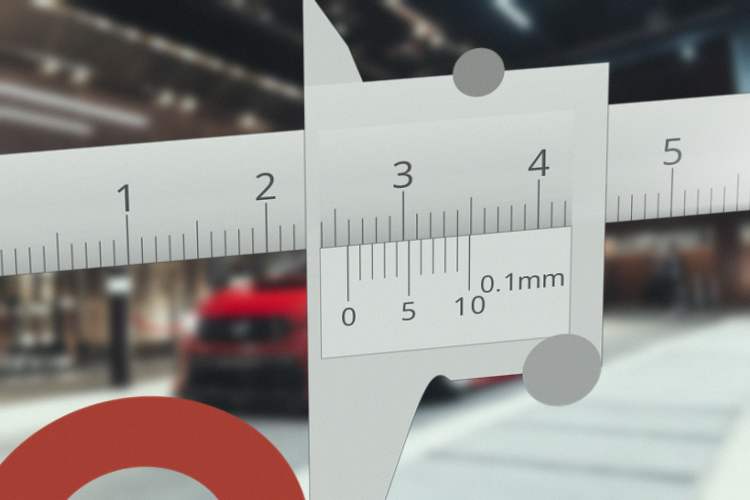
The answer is 25.9; mm
